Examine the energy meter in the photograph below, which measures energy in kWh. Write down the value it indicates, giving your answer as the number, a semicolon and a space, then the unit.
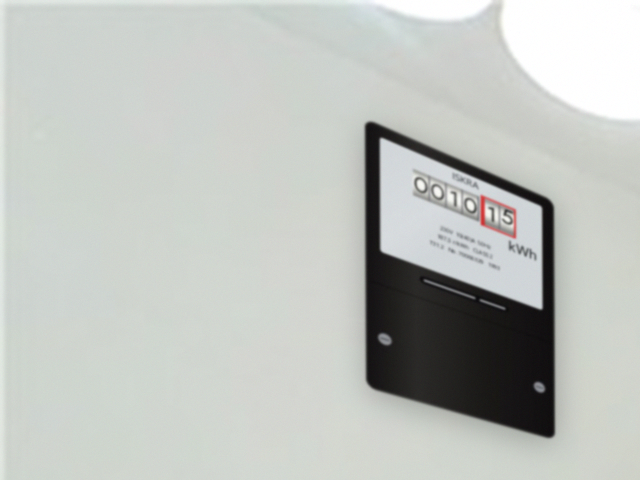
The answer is 10.15; kWh
